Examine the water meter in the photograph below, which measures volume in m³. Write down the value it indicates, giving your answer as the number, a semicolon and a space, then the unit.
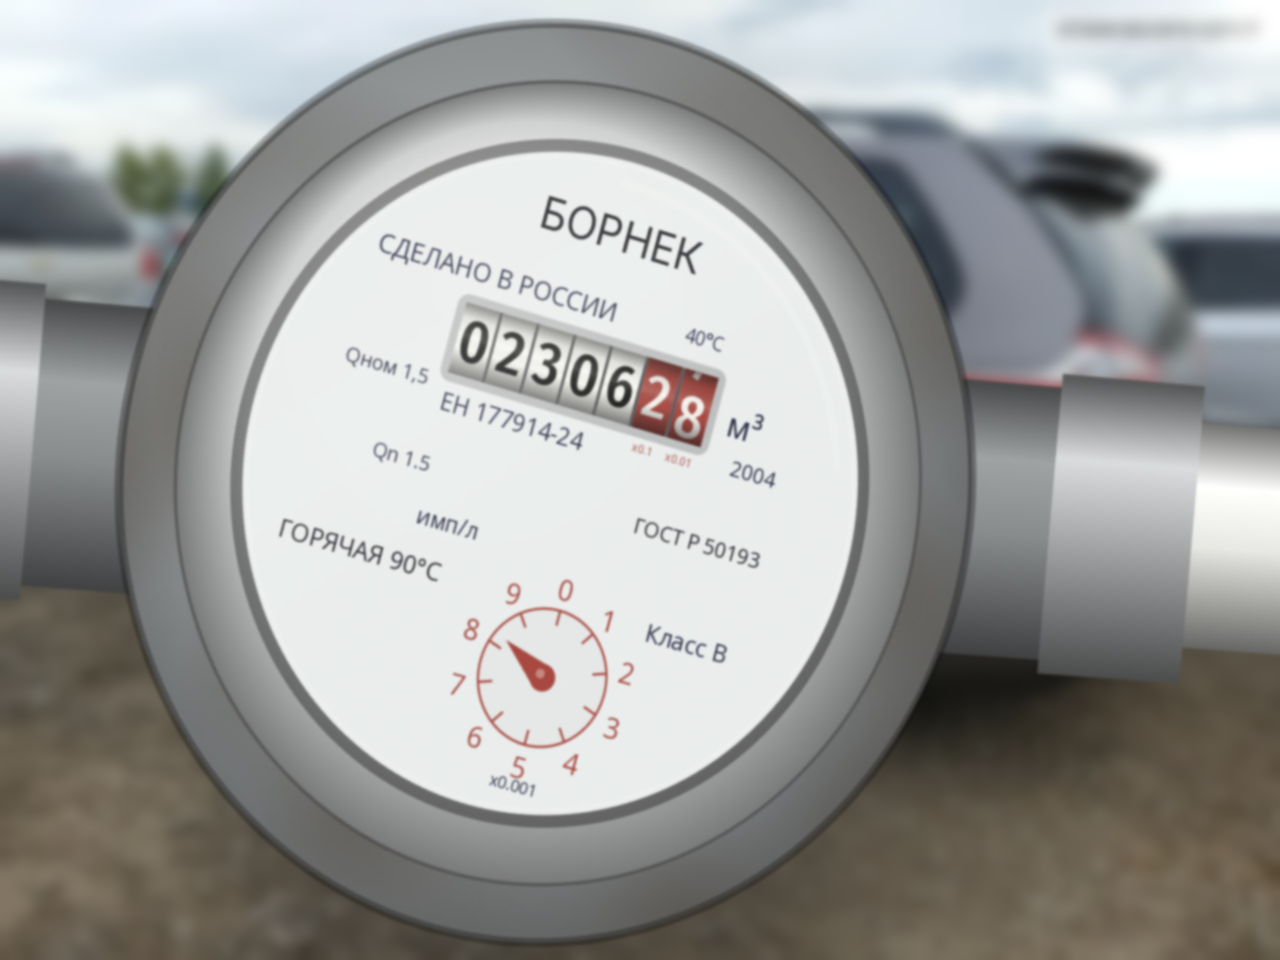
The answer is 2306.278; m³
